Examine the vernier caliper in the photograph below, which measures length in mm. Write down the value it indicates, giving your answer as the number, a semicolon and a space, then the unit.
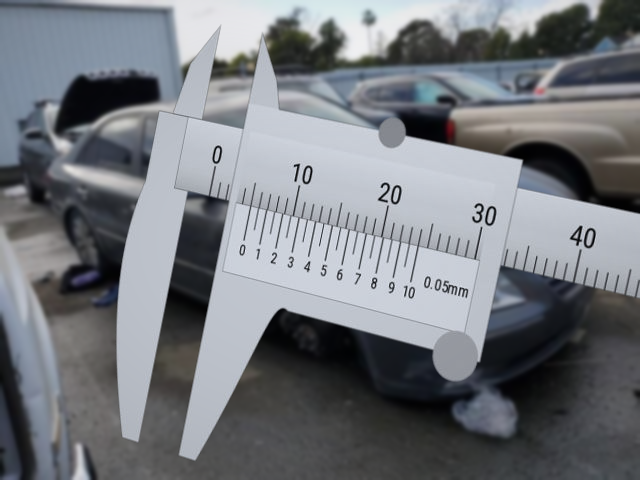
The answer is 5.0; mm
